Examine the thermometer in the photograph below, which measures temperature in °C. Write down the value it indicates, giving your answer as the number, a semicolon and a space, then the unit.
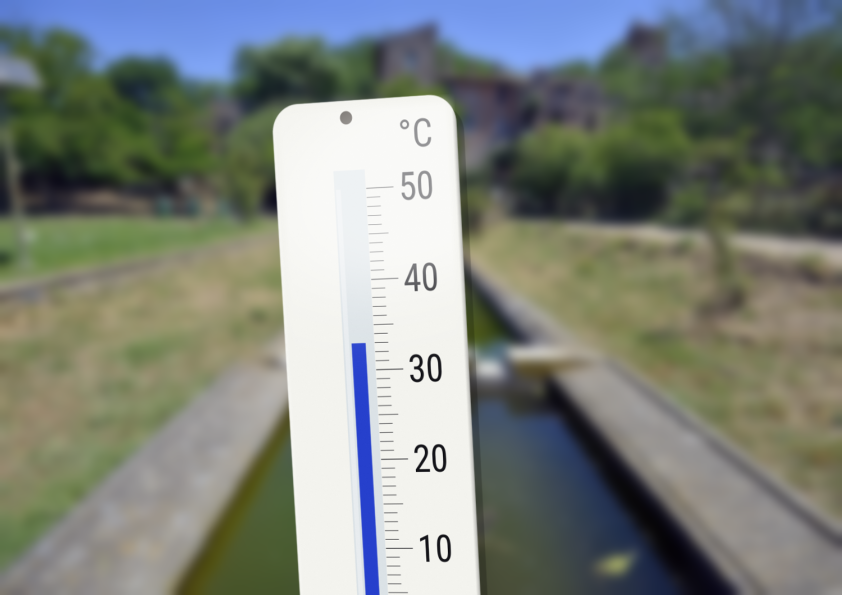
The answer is 33; °C
